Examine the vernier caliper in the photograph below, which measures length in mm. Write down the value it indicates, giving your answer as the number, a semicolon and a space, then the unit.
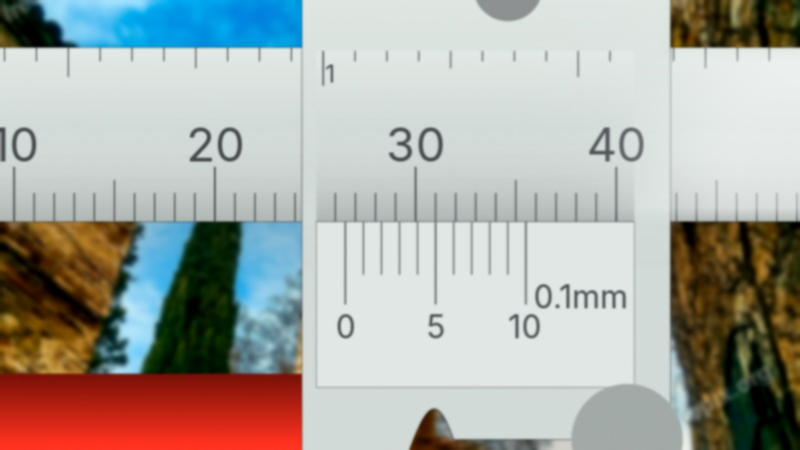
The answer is 26.5; mm
